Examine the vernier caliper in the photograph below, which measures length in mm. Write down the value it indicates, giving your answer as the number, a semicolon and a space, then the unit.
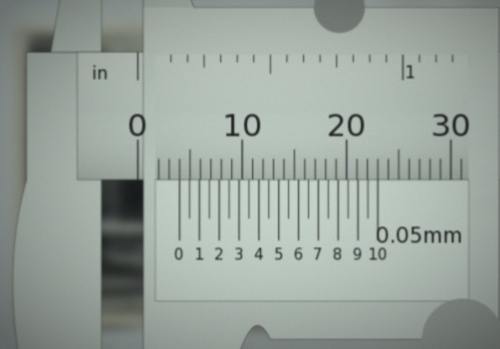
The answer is 4.0; mm
